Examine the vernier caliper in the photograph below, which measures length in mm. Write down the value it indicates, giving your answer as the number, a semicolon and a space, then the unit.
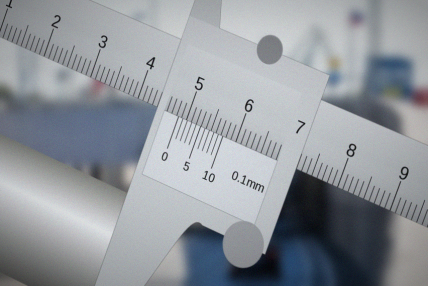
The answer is 48.4; mm
